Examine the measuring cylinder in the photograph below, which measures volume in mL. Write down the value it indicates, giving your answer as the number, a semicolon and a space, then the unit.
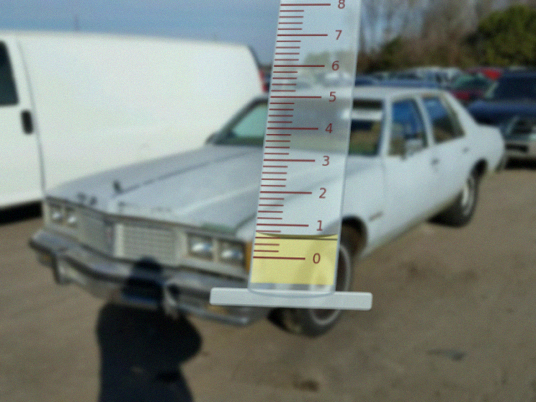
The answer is 0.6; mL
